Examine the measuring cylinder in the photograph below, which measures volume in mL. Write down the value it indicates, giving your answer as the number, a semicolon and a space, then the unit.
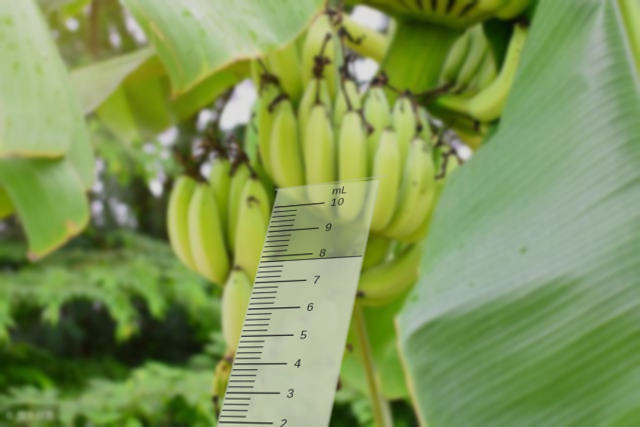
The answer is 7.8; mL
